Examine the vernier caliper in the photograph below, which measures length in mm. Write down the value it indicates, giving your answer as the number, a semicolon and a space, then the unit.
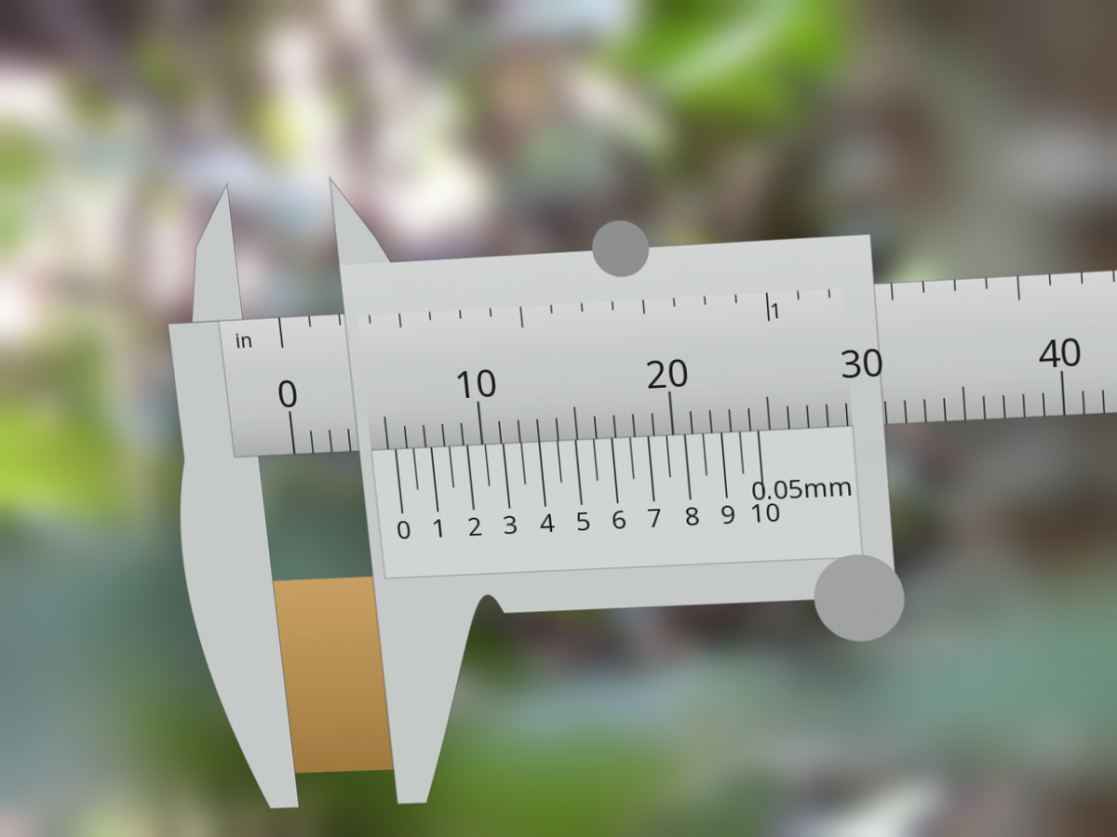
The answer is 5.4; mm
